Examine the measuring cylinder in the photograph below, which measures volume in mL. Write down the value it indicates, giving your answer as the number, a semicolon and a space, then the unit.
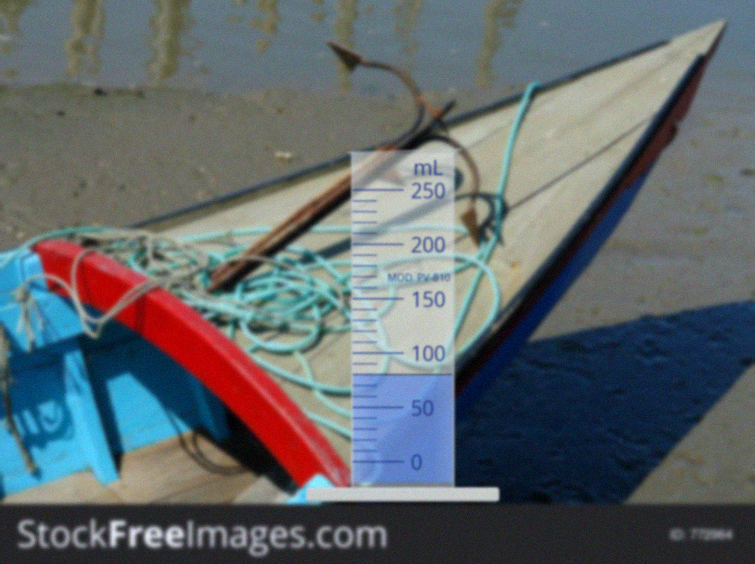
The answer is 80; mL
